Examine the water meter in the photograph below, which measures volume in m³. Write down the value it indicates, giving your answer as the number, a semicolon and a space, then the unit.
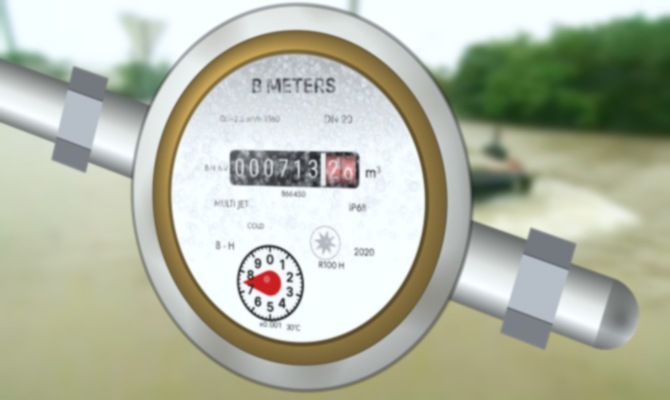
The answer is 713.287; m³
